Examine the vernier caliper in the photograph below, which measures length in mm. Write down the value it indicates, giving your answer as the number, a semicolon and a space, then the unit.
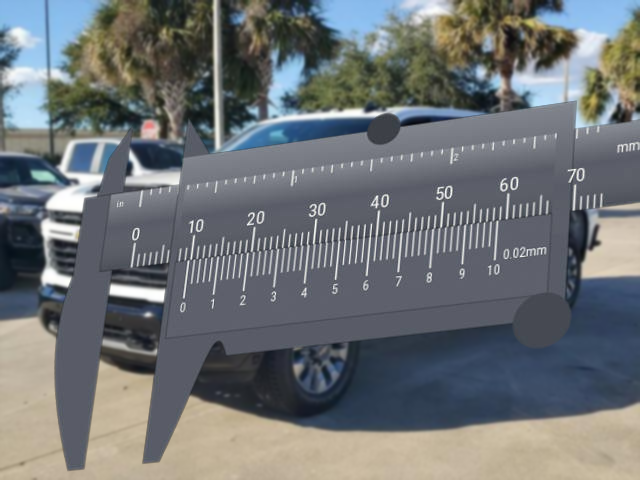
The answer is 9.6; mm
